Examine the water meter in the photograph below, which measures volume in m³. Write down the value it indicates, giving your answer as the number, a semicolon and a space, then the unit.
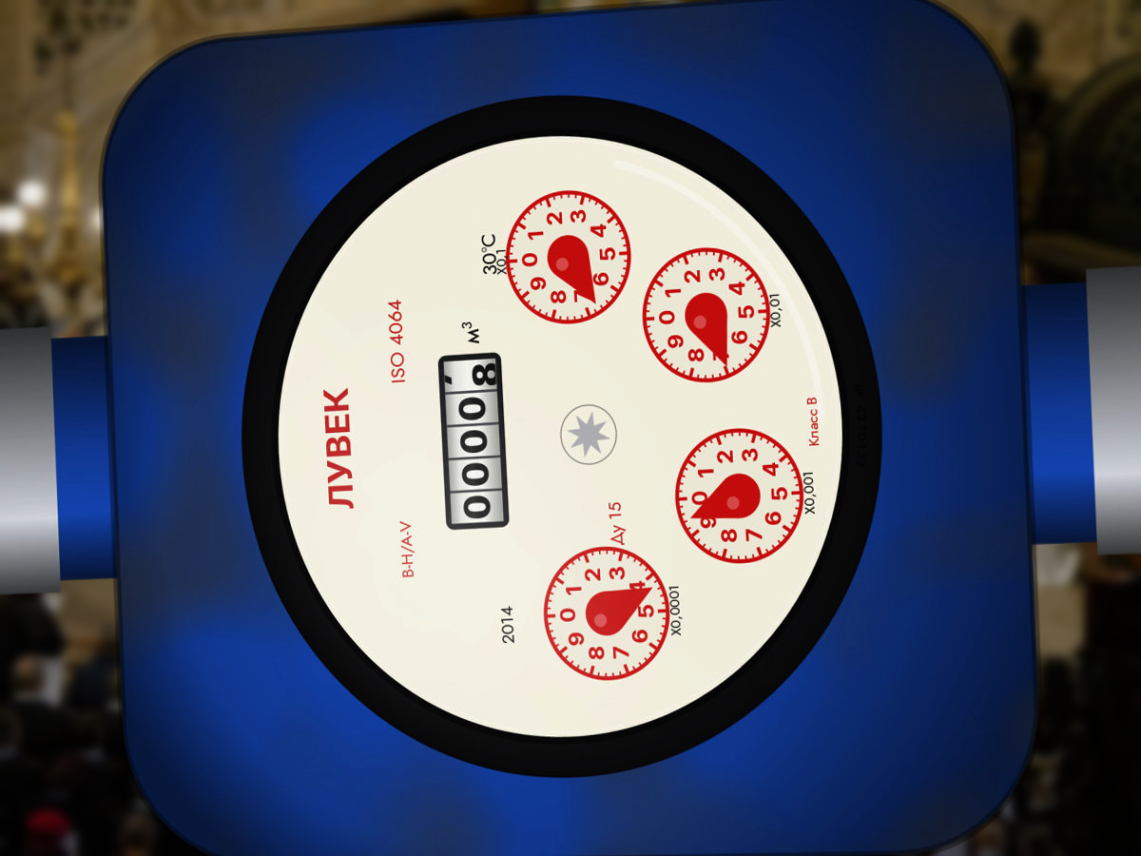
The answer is 7.6694; m³
